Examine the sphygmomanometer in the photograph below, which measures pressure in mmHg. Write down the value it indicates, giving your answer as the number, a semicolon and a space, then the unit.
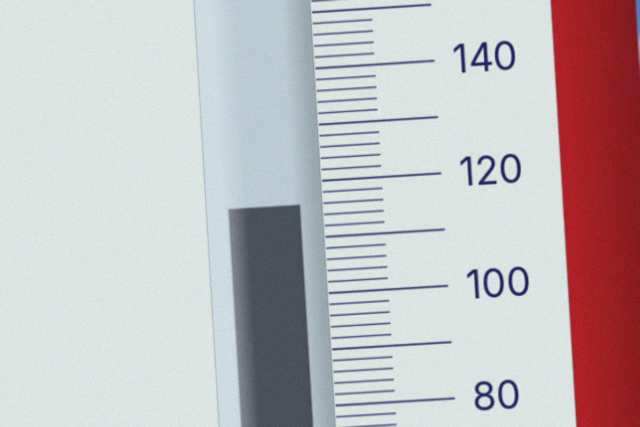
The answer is 116; mmHg
